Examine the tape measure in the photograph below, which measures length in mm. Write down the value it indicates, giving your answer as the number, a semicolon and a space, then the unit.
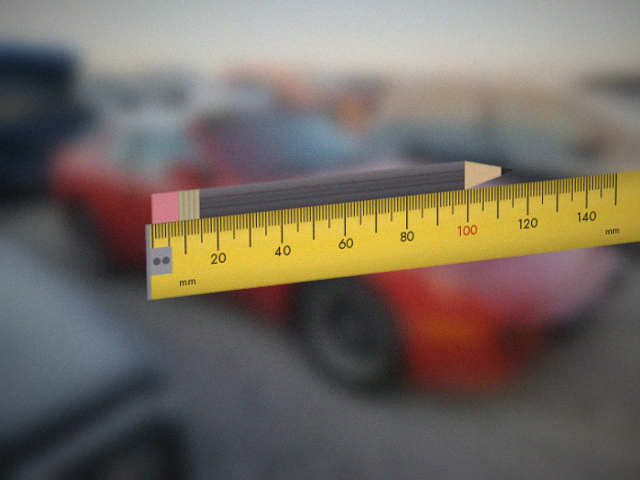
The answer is 115; mm
